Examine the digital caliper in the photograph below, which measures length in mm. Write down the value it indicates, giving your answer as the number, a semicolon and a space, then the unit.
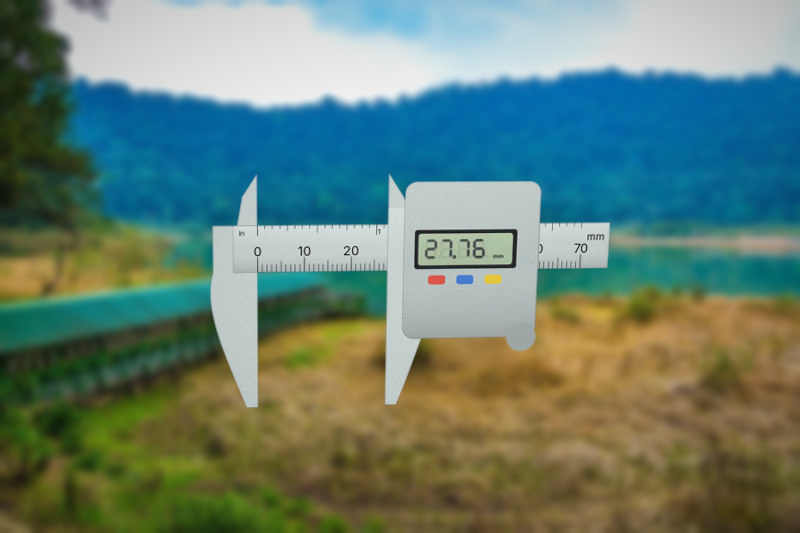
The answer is 27.76; mm
